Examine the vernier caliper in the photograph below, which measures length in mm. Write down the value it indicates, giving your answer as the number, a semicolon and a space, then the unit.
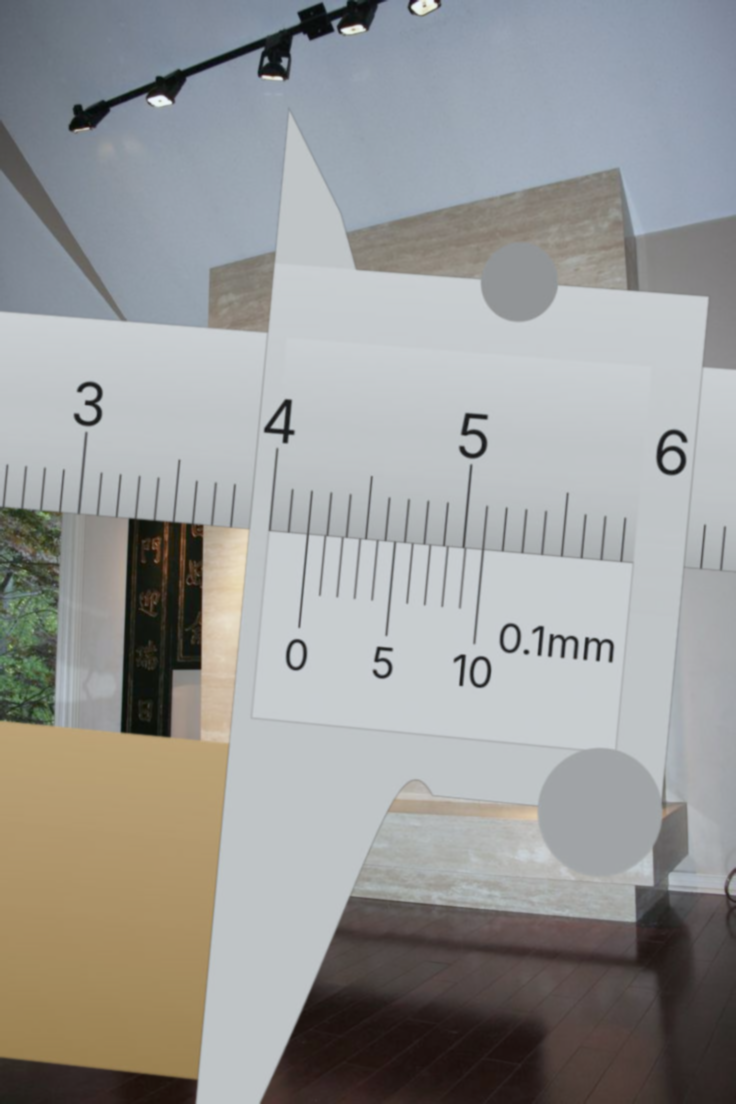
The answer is 42.0; mm
